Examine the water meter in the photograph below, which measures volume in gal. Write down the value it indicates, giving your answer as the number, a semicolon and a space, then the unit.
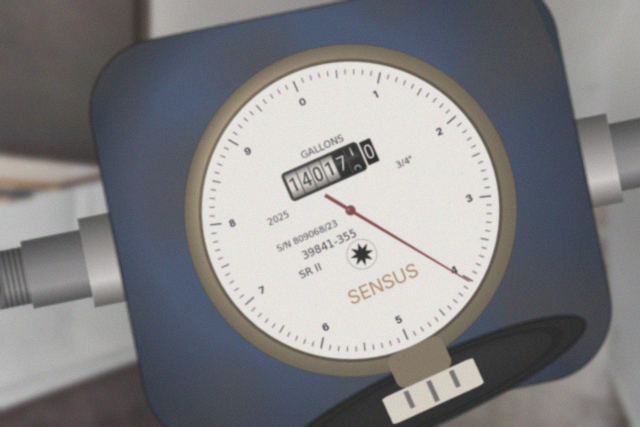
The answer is 1401714.0; gal
